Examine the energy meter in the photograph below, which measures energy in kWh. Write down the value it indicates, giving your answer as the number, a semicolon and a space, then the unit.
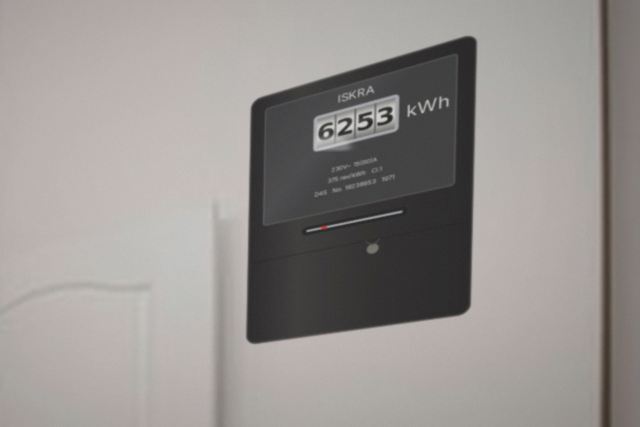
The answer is 6253; kWh
